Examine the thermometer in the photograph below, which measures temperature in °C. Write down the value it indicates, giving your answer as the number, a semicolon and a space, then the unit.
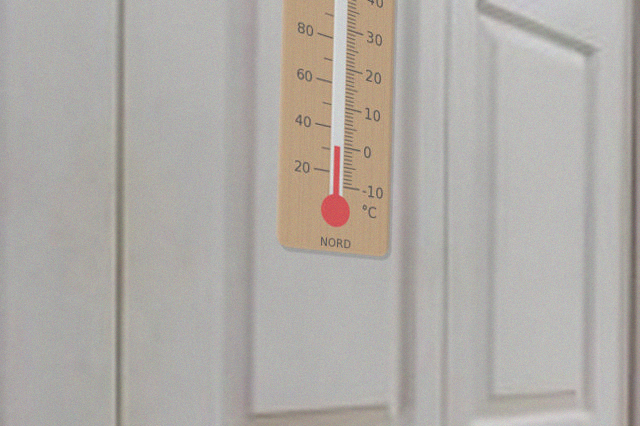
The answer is 0; °C
